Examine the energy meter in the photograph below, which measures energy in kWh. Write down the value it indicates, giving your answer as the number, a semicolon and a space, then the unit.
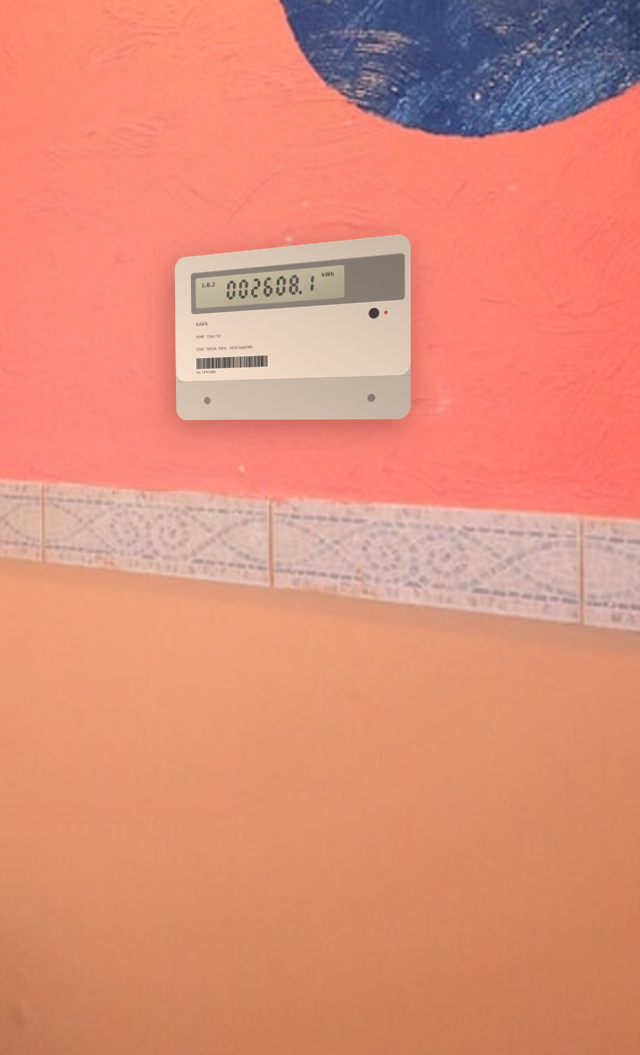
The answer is 2608.1; kWh
